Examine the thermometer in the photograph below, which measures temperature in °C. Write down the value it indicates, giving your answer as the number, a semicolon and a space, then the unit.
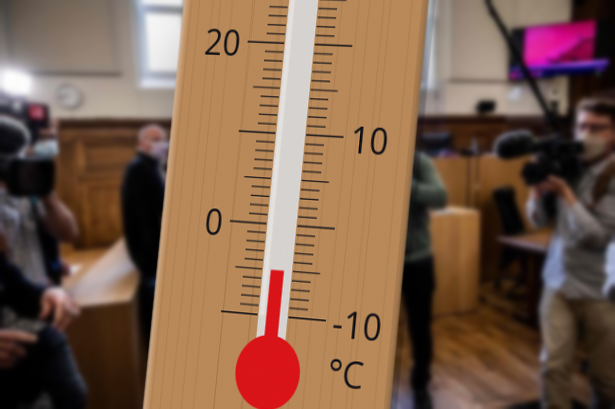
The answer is -5; °C
